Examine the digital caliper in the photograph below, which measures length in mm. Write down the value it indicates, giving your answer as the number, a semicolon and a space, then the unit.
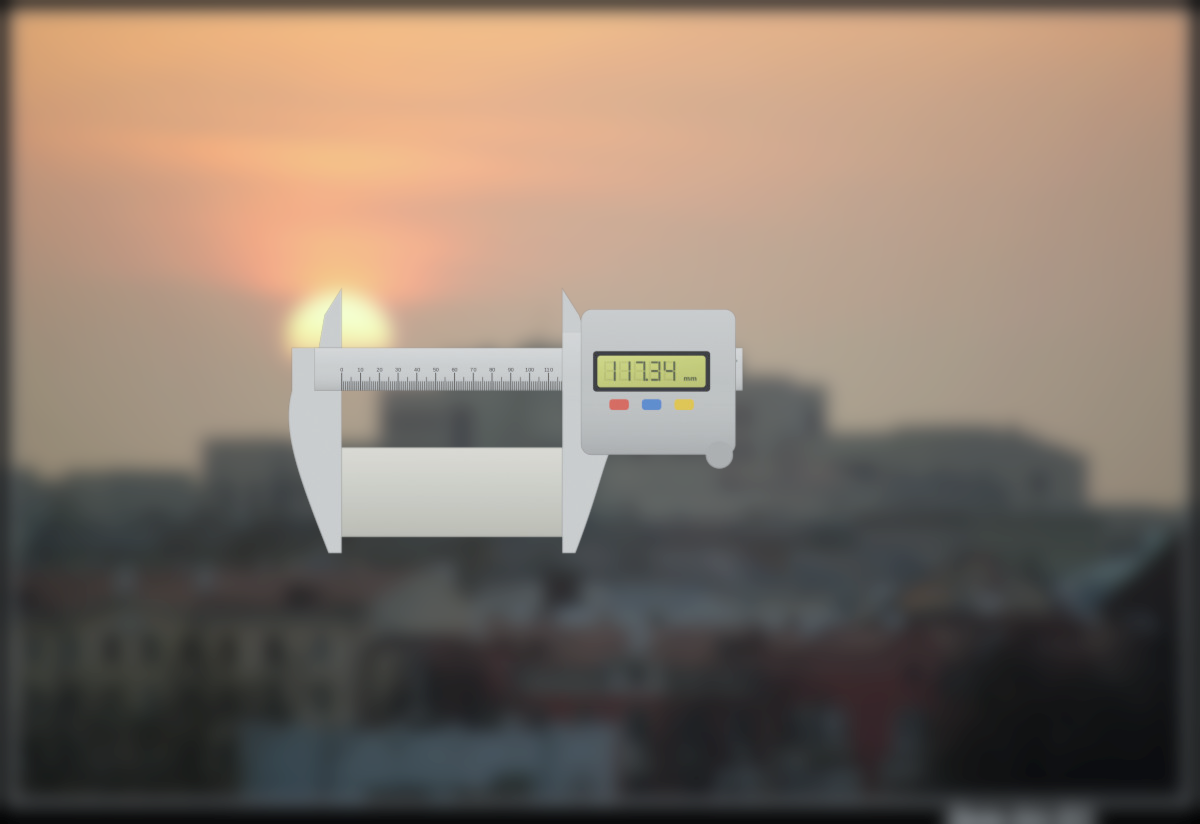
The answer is 117.34; mm
